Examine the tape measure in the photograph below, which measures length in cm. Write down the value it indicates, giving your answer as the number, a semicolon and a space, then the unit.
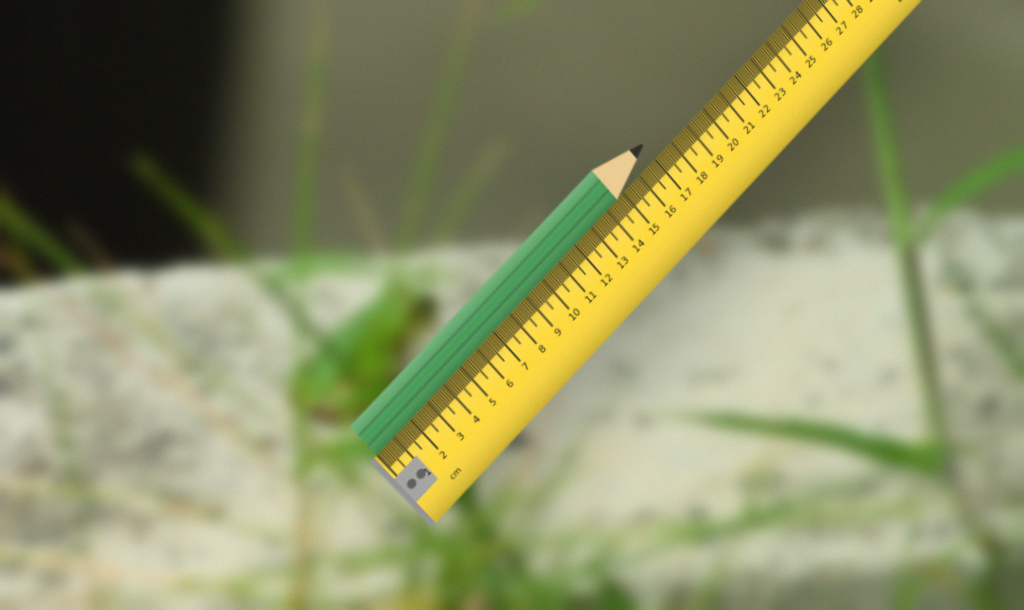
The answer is 17; cm
